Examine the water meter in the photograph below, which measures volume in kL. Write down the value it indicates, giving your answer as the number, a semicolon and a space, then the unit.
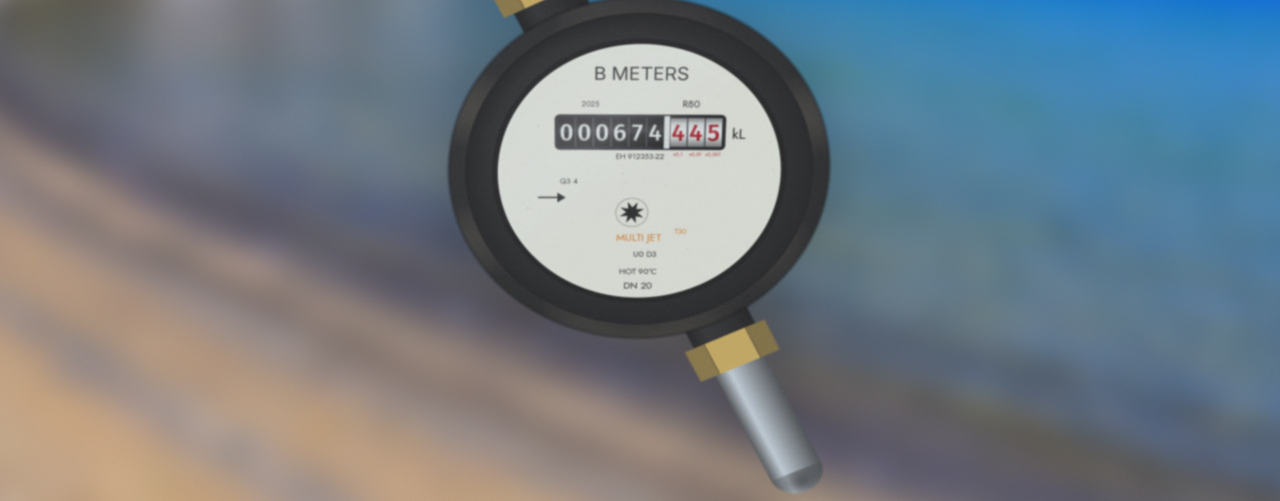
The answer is 674.445; kL
